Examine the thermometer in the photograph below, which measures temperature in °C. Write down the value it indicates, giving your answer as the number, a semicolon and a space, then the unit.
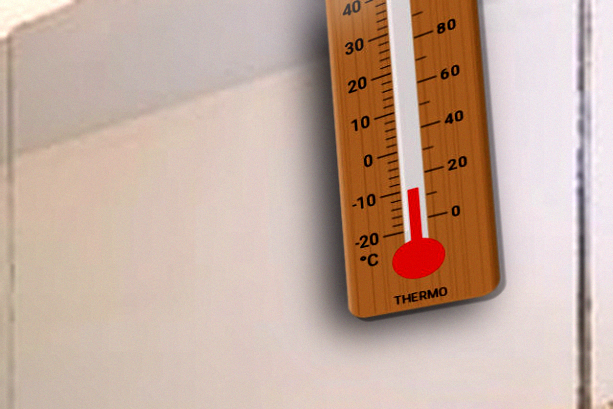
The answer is -10; °C
